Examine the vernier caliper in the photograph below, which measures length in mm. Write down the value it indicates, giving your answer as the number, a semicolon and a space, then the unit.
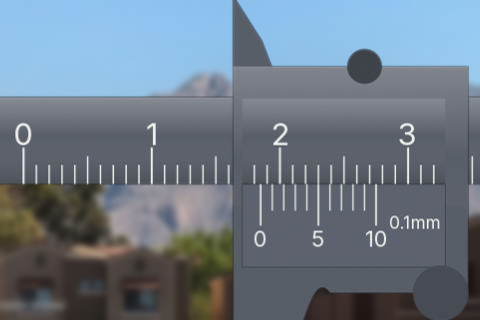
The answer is 18.5; mm
